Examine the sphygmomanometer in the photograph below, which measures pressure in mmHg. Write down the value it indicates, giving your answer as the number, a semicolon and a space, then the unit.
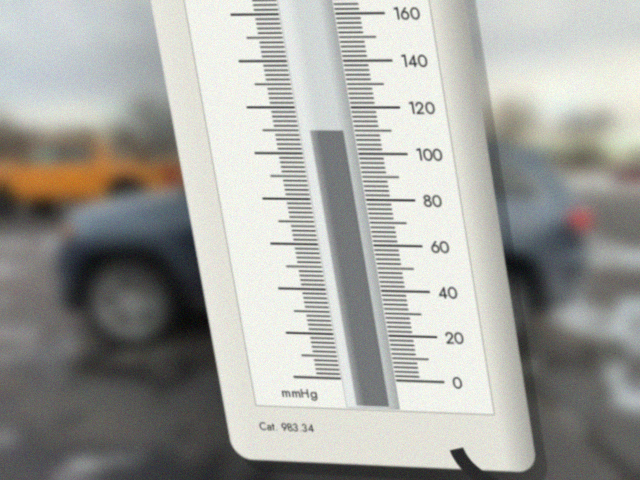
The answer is 110; mmHg
